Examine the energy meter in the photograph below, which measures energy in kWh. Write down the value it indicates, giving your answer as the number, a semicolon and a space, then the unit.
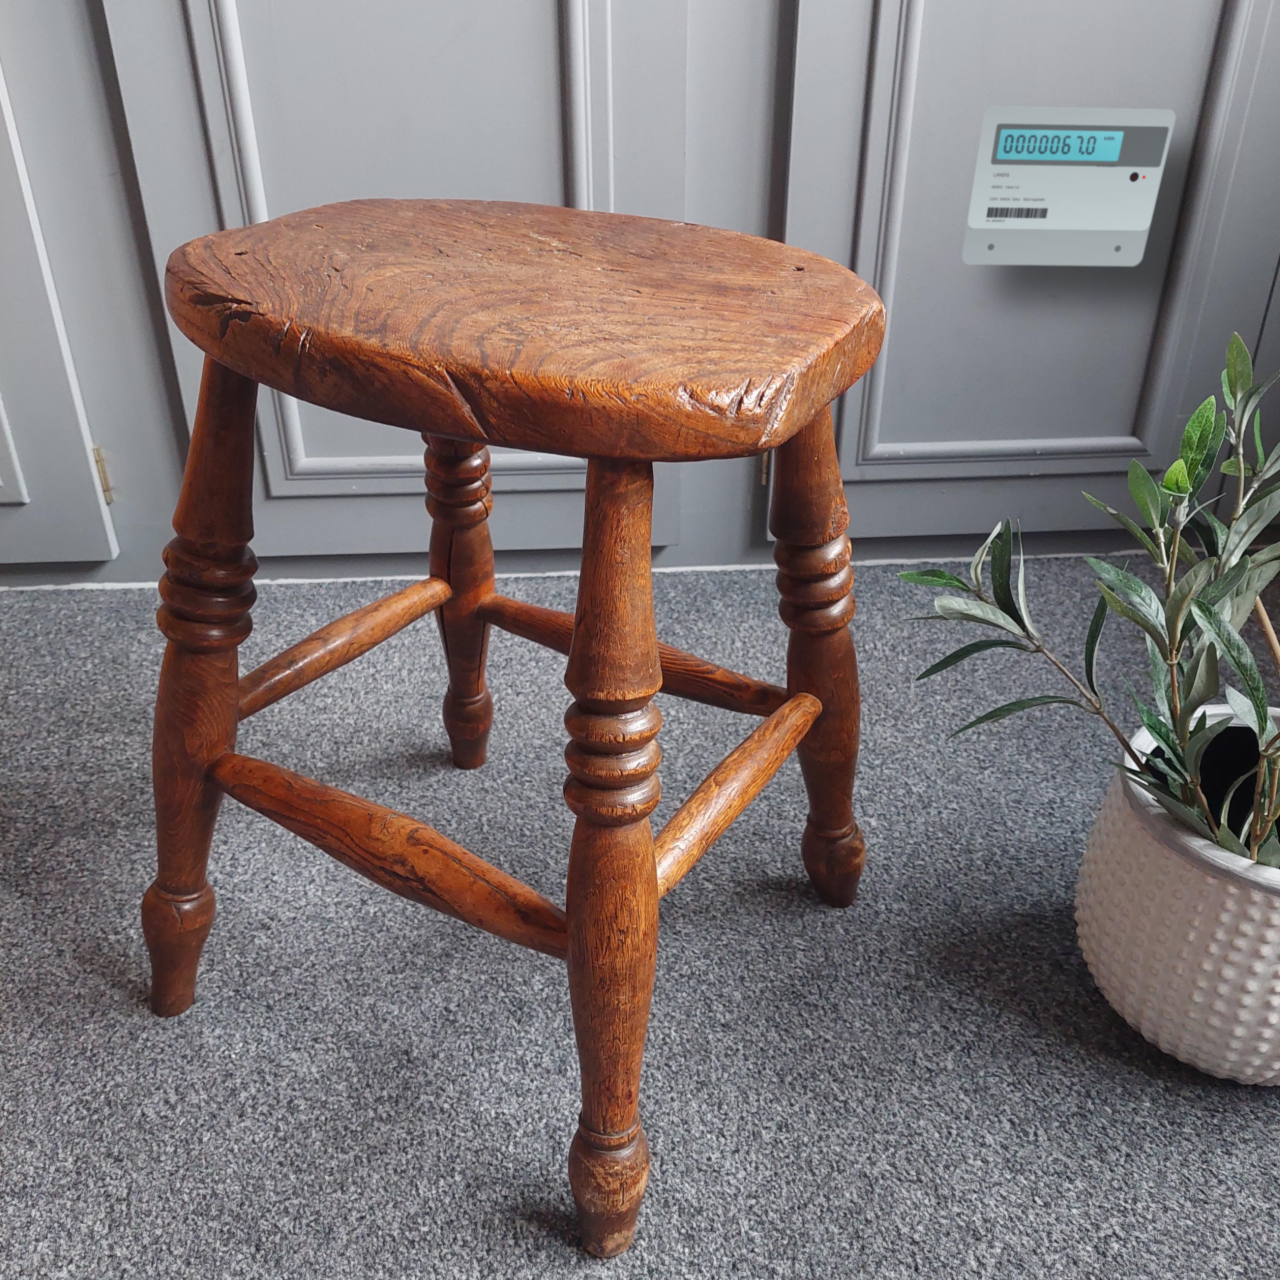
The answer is 67.0; kWh
